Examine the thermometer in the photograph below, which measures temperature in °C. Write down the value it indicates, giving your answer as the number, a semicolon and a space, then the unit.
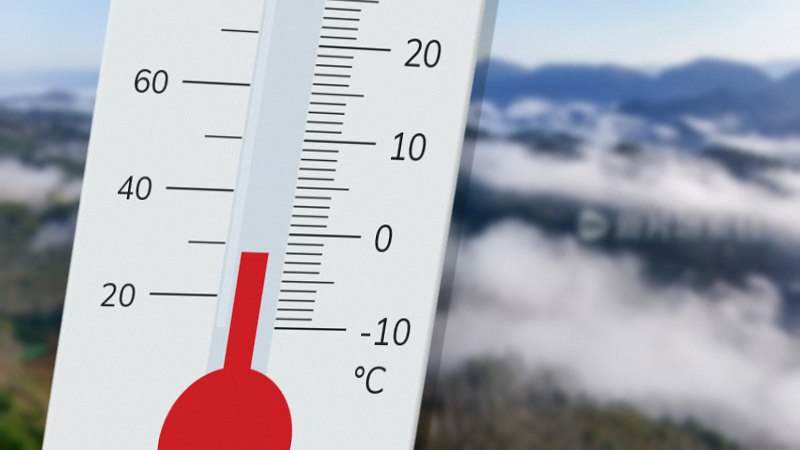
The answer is -2; °C
